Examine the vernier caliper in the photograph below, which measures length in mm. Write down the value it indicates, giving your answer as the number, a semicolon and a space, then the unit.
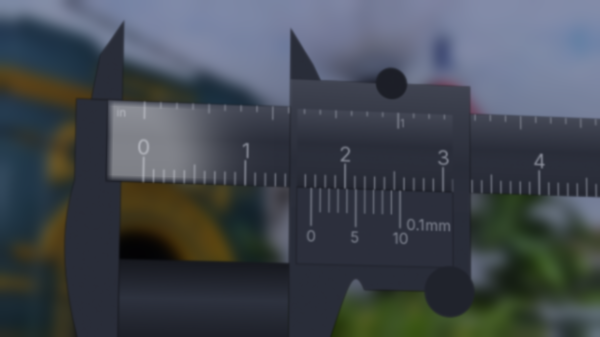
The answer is 16.6; mm
